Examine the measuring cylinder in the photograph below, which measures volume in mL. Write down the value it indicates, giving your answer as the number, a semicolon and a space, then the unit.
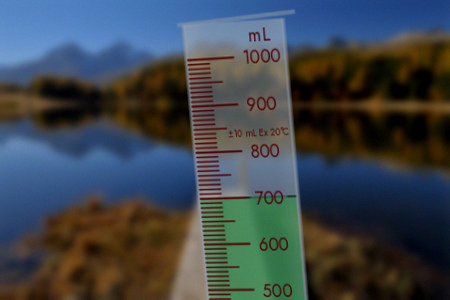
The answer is 700; mL
